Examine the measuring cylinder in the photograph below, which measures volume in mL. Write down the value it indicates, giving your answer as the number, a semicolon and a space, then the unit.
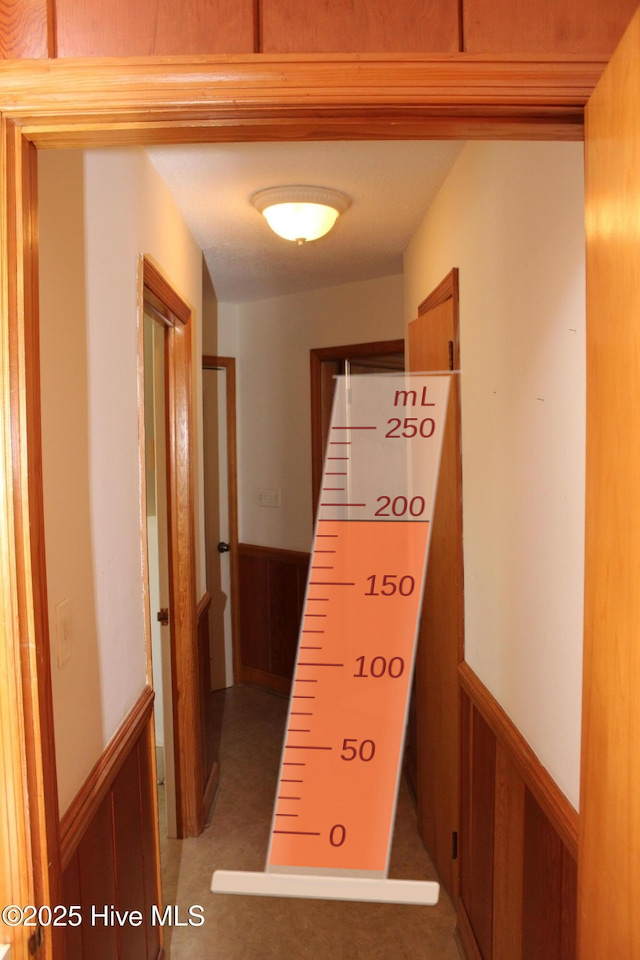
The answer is 190; mL
